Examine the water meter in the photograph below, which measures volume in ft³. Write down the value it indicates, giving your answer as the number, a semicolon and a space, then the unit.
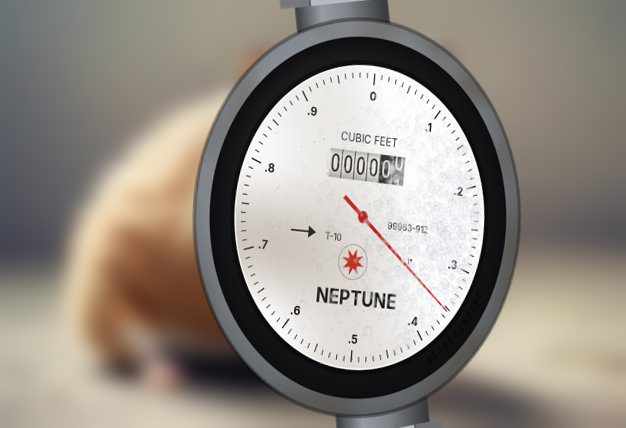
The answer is 0.35; ft³
